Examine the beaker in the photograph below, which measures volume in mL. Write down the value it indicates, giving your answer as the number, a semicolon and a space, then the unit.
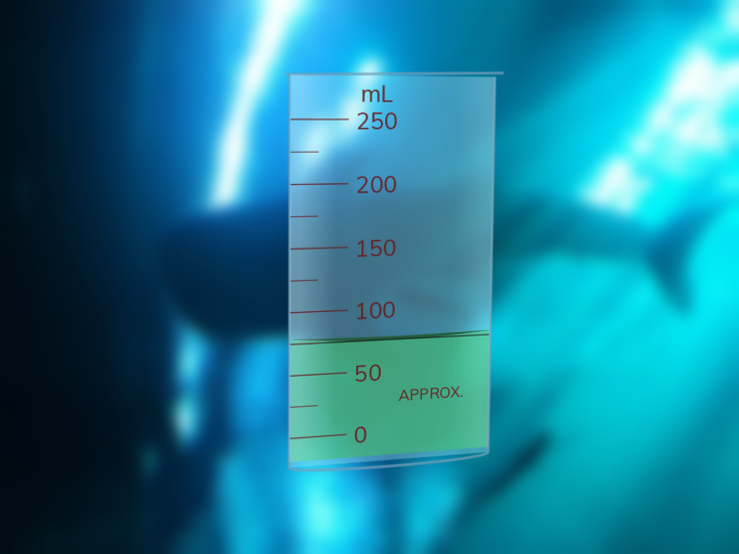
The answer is 75; mL
